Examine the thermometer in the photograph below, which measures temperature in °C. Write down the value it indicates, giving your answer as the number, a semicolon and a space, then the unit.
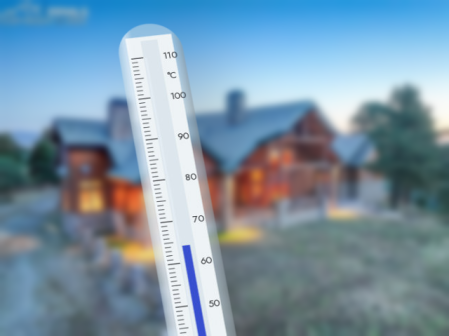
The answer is 64; °C
